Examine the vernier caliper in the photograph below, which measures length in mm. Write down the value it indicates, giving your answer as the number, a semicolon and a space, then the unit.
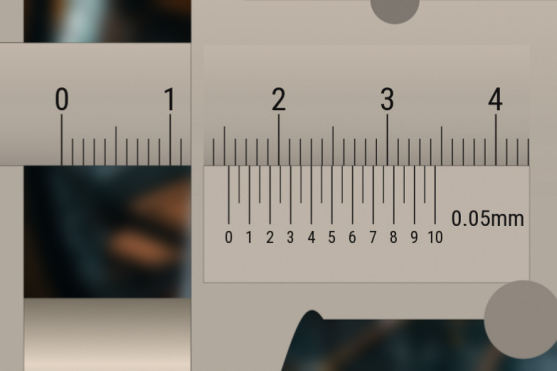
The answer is 15.4; mm
